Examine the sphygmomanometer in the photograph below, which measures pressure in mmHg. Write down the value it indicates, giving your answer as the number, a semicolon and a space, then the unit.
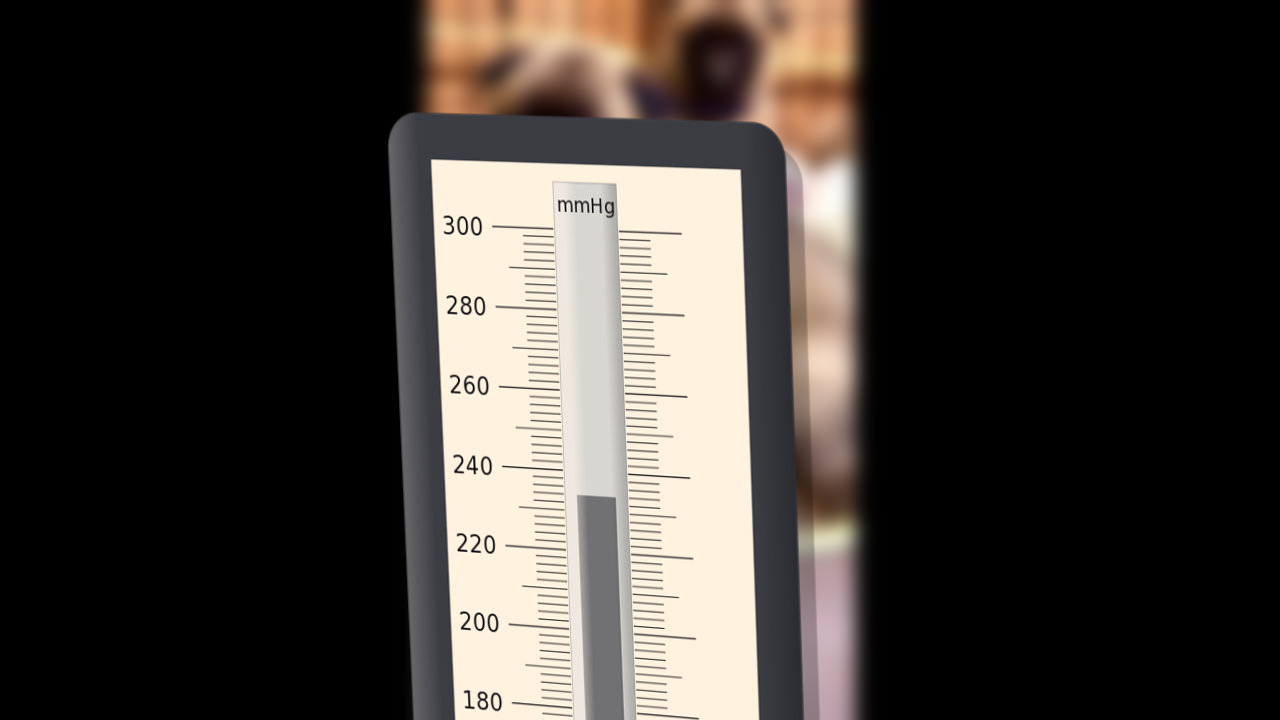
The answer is 234; mmHg
